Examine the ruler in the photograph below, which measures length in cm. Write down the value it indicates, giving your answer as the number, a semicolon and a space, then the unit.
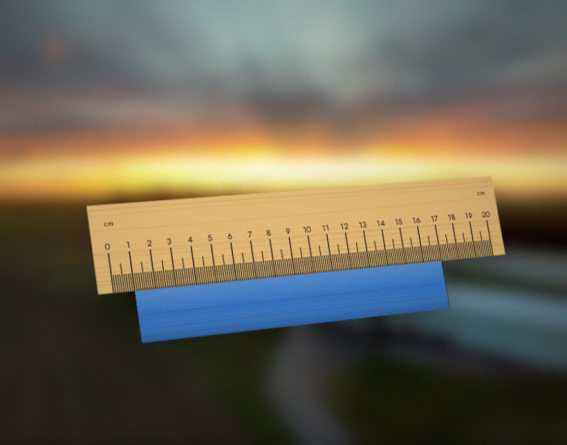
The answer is 16; cm
